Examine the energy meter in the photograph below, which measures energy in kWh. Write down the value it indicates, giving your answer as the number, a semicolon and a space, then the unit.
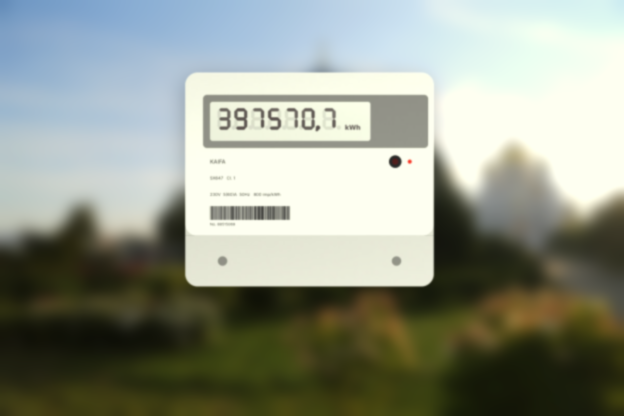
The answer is 397570.7; kWh
